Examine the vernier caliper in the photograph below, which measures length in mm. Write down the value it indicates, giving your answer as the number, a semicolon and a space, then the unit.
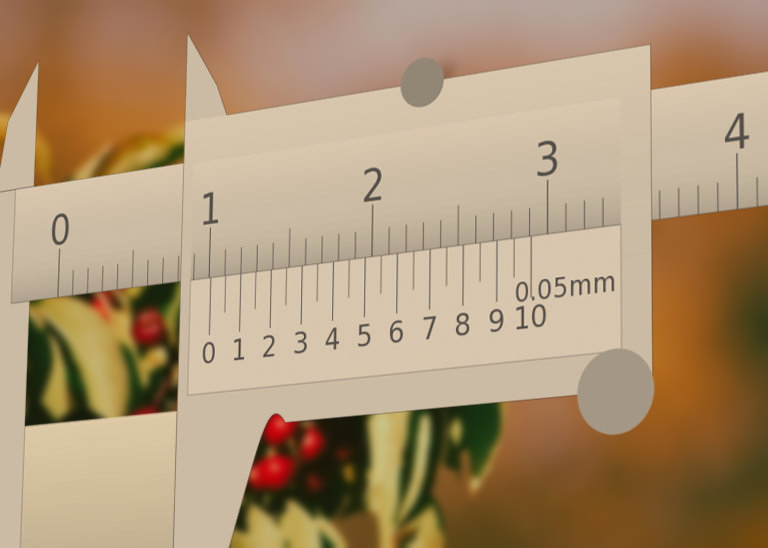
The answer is 10.1; mm
